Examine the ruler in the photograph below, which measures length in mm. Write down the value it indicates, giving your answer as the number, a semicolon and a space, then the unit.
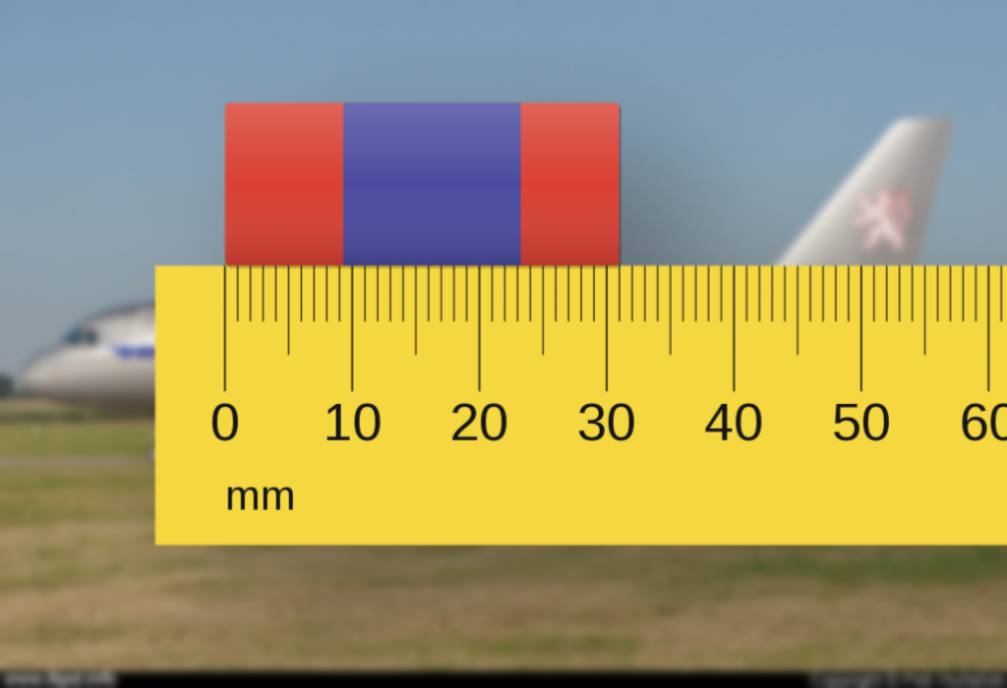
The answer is 31; mm
